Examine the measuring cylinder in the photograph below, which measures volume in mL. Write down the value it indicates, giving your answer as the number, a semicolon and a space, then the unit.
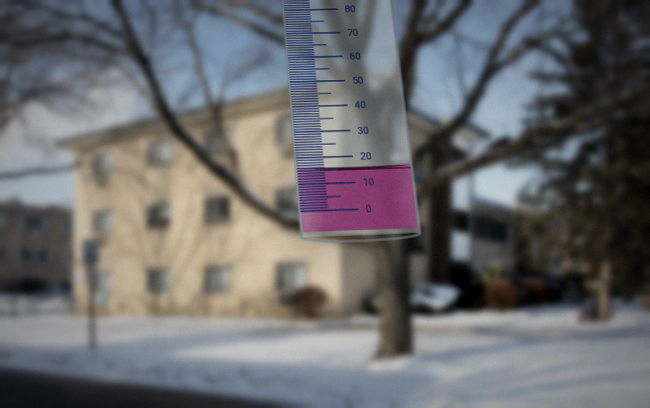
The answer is 15; mL
